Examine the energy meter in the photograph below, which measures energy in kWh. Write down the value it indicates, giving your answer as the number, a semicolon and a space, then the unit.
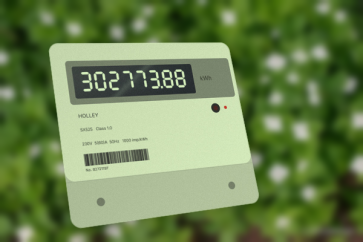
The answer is 302773.88; kWh
